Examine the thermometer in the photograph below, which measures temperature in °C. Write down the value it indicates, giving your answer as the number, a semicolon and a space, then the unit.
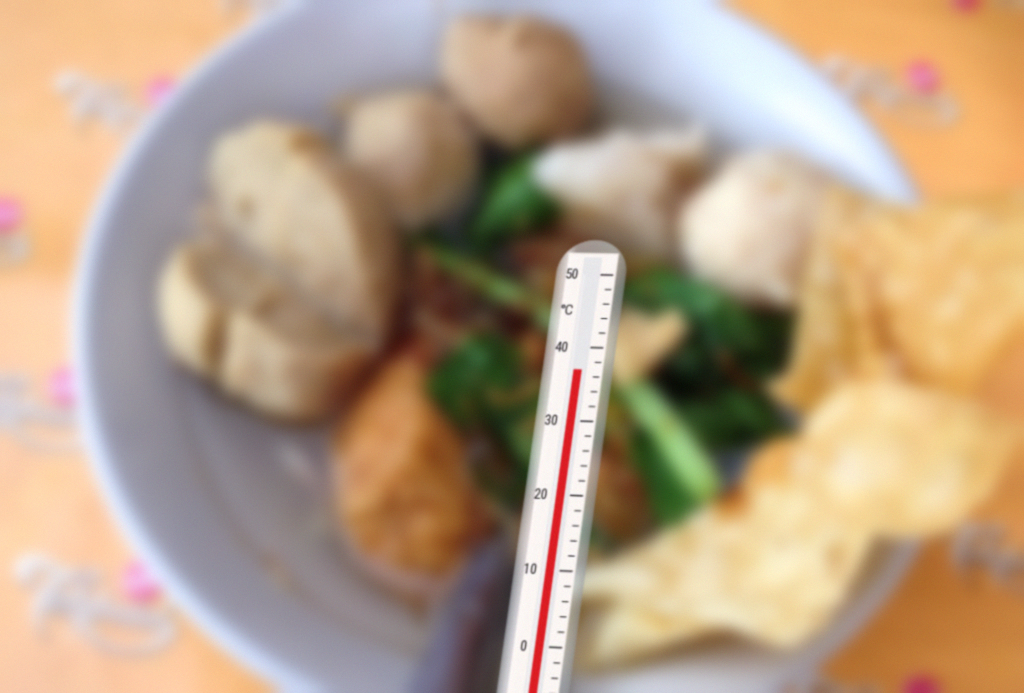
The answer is 37; °C
